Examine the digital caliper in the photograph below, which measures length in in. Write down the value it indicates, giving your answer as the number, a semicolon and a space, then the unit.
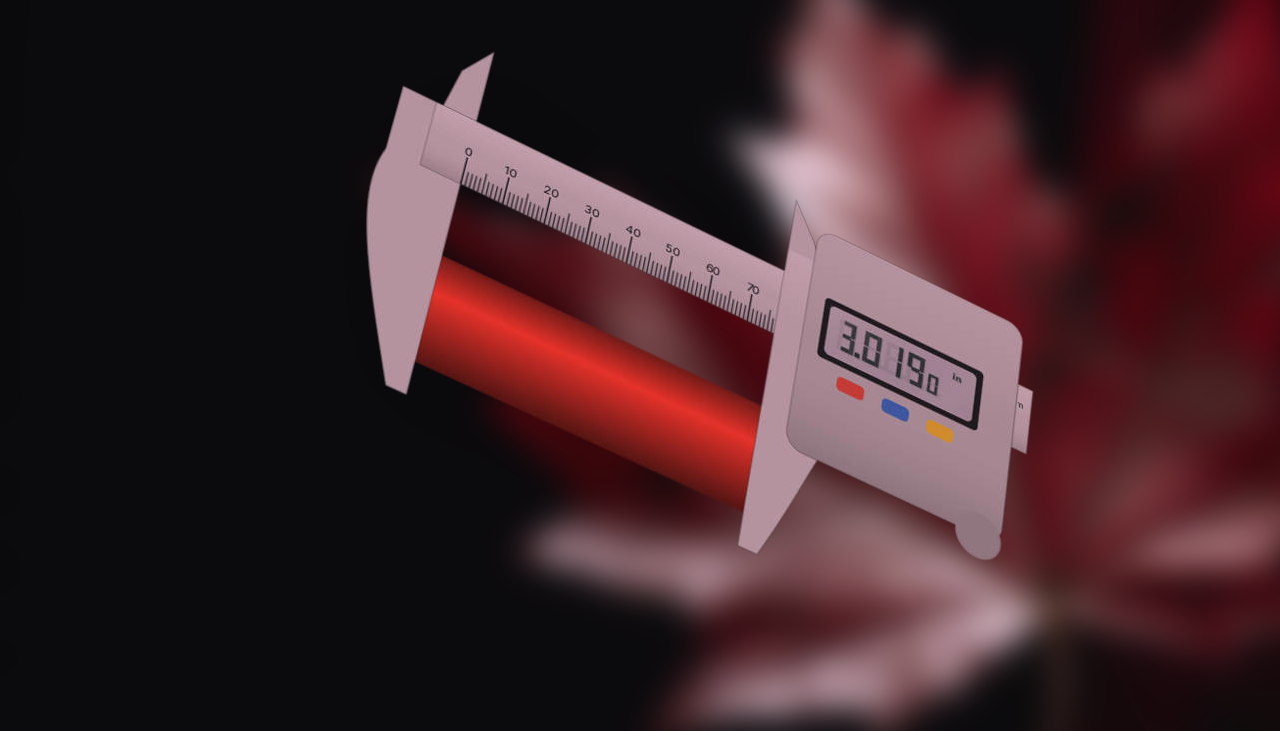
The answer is 3.0190; in
